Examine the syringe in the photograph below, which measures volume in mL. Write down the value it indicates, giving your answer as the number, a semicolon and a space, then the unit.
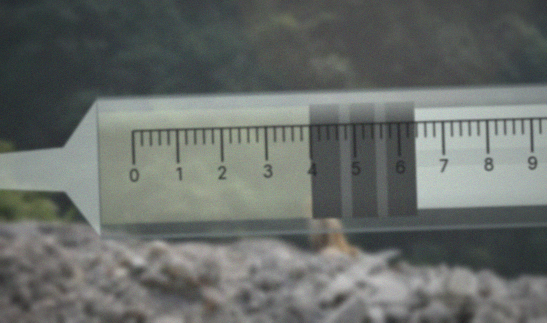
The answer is 4; mL
